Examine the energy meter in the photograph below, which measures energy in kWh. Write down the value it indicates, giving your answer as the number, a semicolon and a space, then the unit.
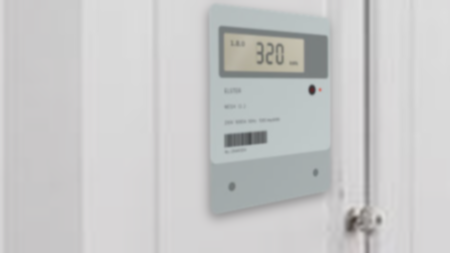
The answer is 320; kWh
